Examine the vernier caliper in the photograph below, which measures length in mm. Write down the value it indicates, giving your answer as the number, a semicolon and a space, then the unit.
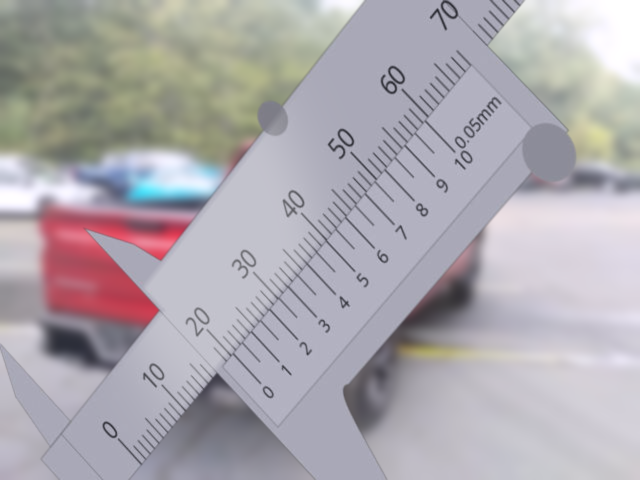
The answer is 20.4; mm
